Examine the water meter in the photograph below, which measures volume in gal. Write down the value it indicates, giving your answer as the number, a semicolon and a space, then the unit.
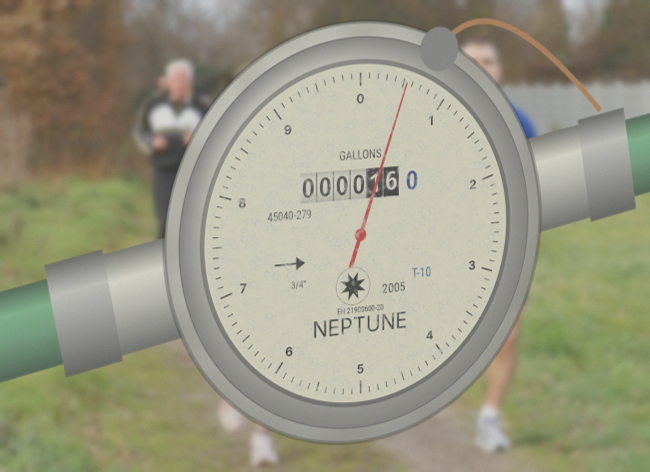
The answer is 160.5; gal
